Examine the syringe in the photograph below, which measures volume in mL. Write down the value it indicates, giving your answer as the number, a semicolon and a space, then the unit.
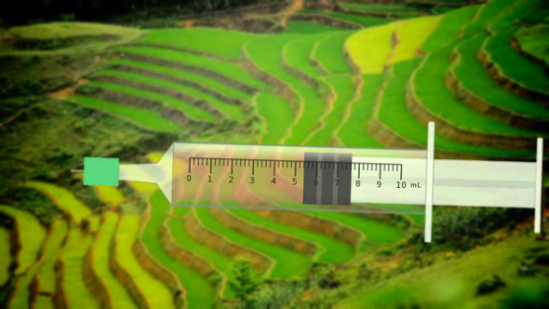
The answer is 5.4; mL
